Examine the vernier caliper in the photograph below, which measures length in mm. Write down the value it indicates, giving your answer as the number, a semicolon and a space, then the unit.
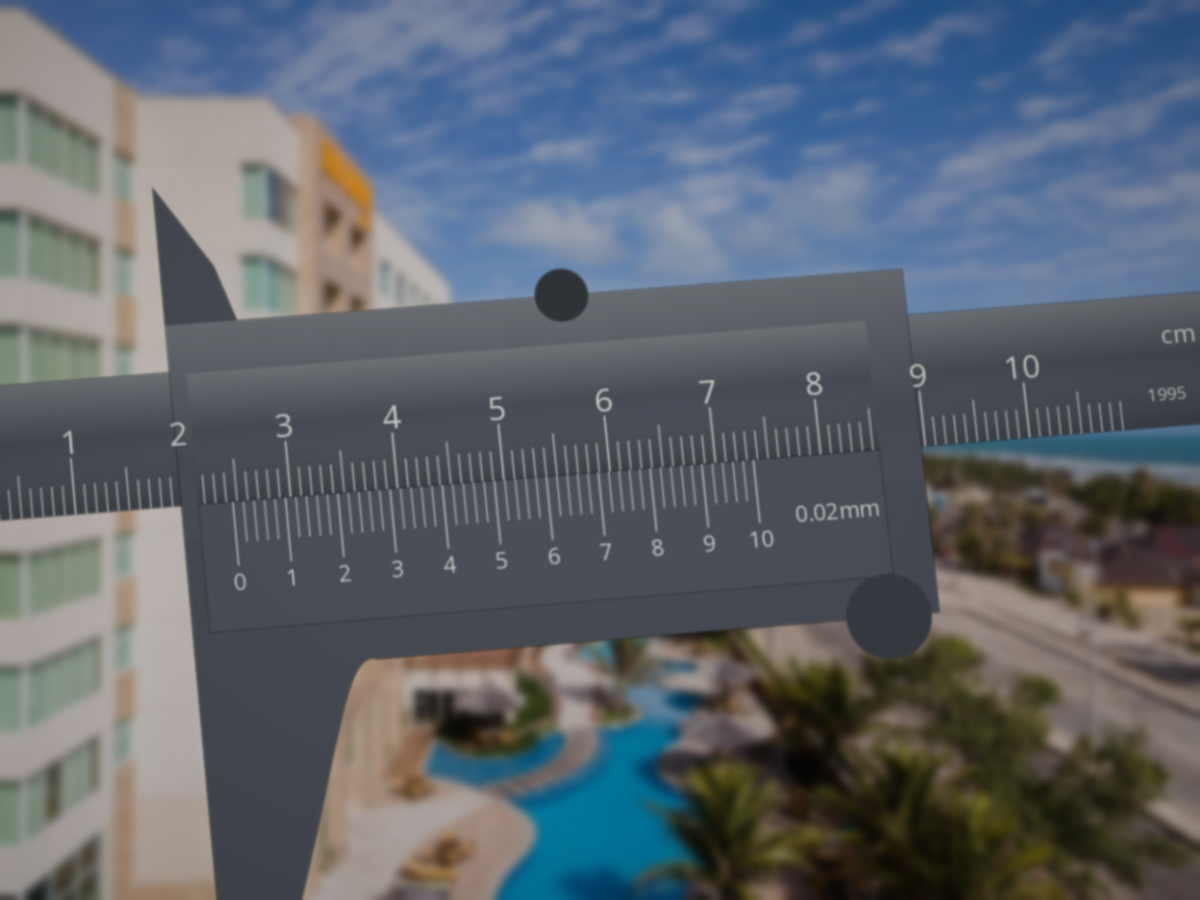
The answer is 24.6; mm
